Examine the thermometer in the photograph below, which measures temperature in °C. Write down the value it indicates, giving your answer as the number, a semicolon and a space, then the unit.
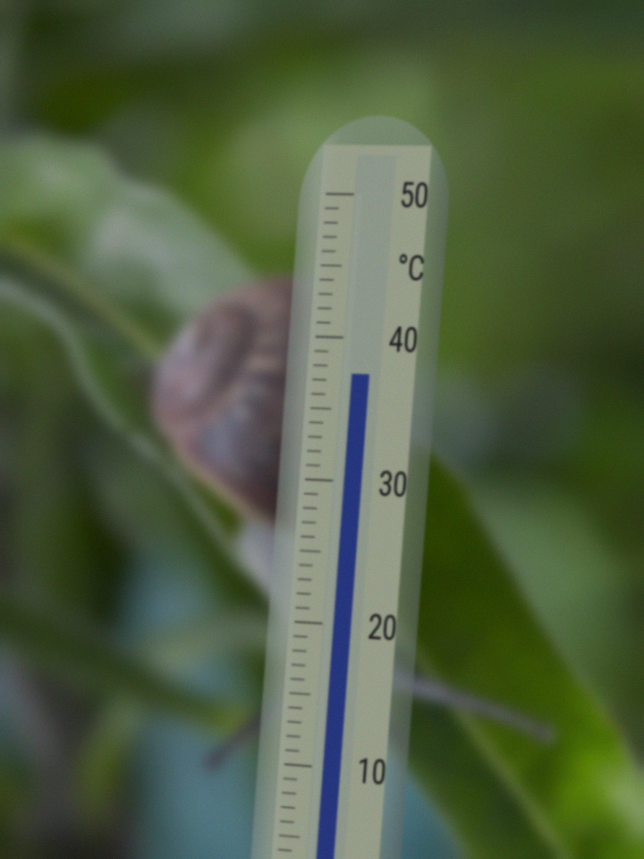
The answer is 37.5; °C
